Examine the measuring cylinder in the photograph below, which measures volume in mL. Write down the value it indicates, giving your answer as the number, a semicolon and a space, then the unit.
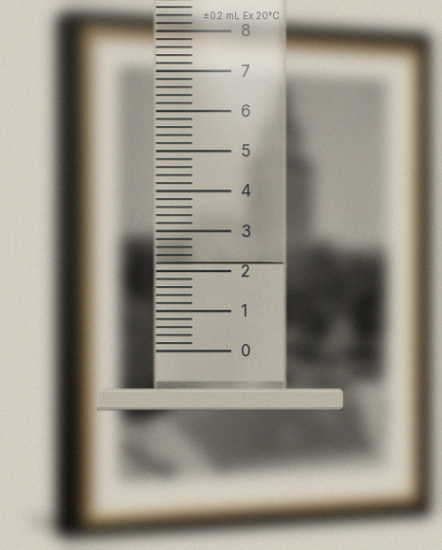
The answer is 2.2; mL
